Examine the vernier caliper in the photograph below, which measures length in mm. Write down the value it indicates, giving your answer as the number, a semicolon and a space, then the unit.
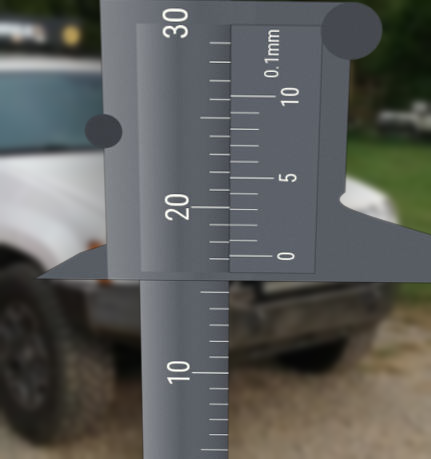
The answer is 17.2; mm
